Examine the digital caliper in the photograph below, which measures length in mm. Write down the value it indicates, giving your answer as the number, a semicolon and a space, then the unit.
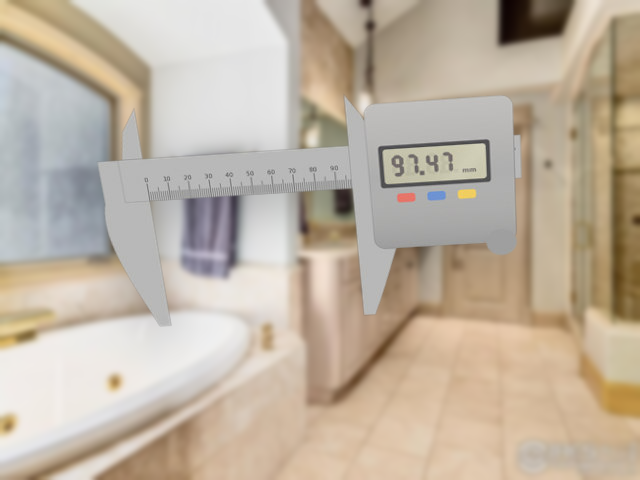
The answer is 97.47; mm
